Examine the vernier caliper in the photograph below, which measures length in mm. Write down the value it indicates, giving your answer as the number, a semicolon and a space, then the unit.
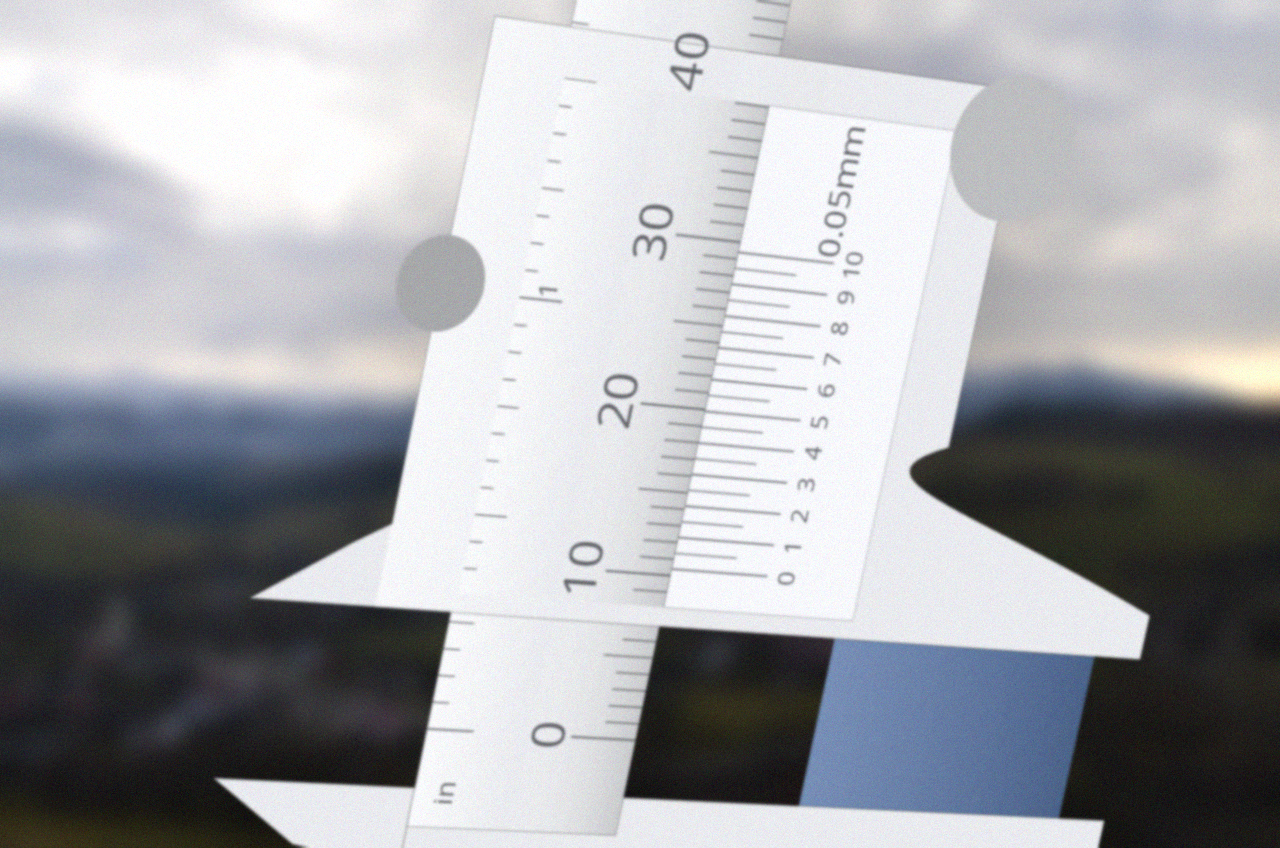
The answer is 10.4; mm
